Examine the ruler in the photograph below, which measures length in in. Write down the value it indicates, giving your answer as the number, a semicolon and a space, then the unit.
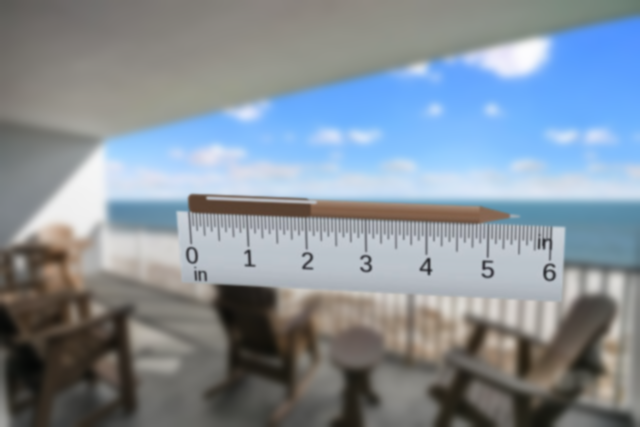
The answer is 5.5; in
